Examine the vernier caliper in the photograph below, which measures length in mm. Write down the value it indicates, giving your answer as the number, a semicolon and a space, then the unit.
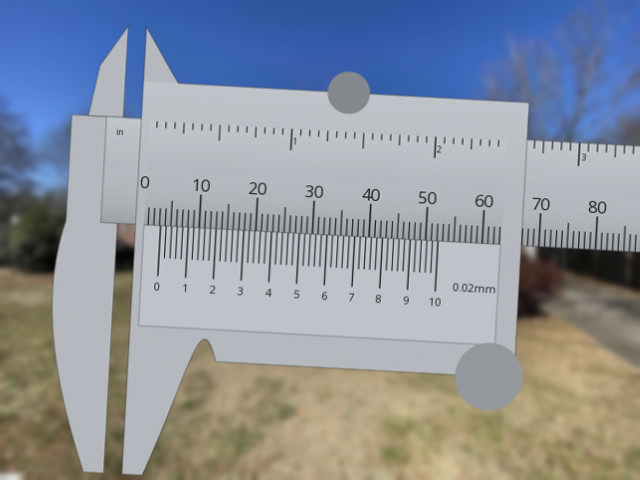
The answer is 3.2; mm
